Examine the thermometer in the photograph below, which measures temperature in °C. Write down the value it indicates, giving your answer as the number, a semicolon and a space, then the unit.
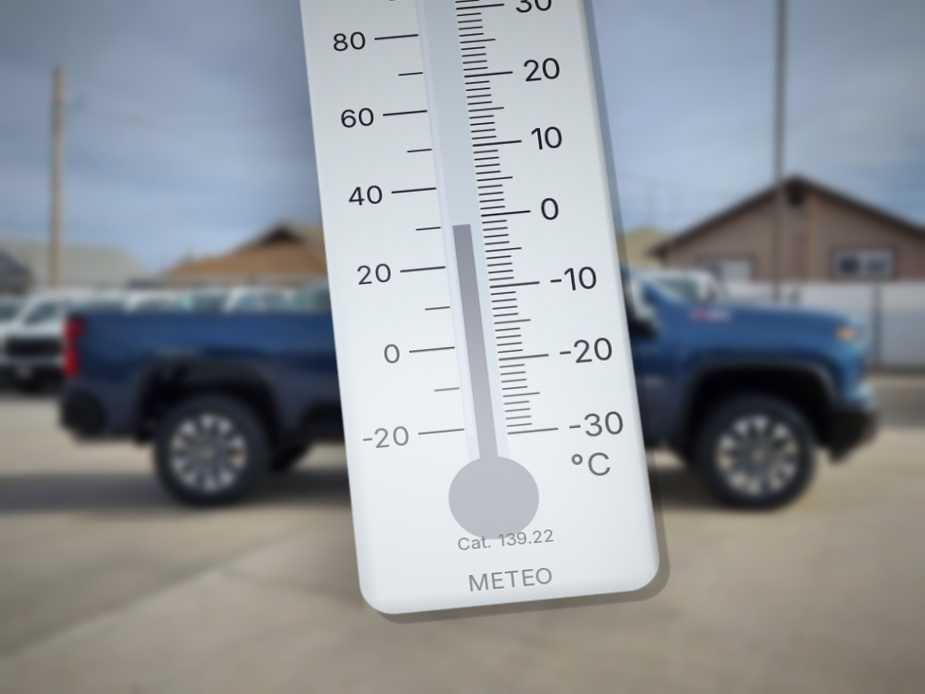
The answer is -1; °C
